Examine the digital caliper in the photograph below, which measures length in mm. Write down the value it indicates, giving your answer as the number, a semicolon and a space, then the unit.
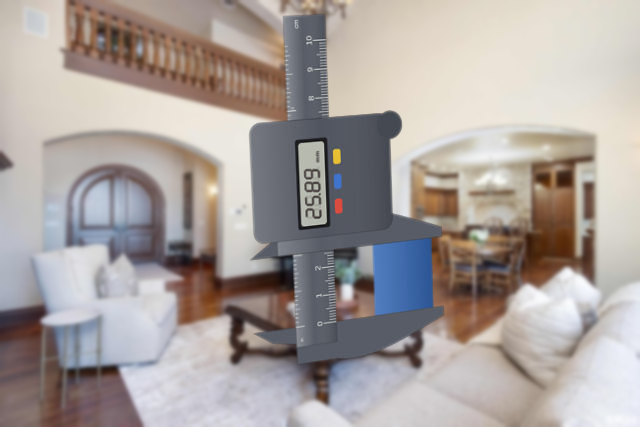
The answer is 25.89; mm
